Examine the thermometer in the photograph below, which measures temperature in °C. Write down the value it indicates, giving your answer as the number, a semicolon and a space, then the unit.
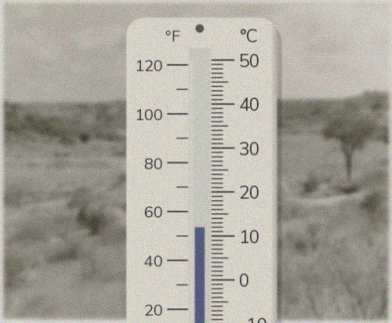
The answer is 12; °C
